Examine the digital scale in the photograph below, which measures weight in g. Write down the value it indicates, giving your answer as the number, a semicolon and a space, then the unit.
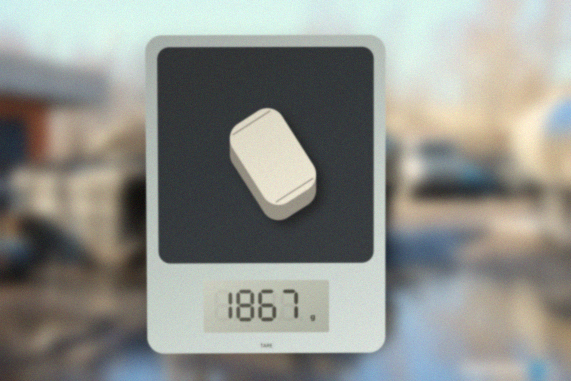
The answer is 1867; g
